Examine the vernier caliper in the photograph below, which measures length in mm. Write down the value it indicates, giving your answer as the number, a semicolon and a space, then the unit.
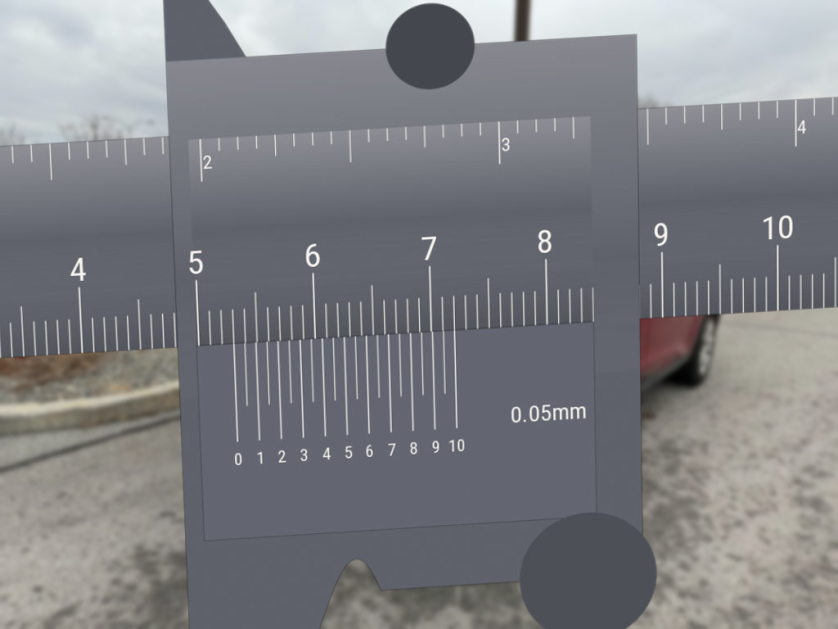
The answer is 53.0; mm
